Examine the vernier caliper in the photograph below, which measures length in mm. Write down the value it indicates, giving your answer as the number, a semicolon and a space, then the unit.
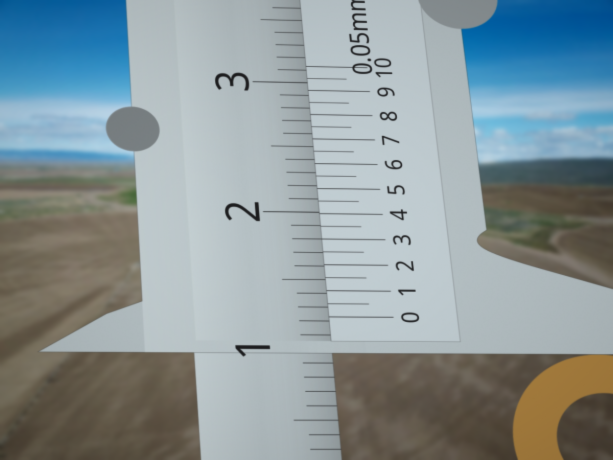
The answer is 12.3; mm
